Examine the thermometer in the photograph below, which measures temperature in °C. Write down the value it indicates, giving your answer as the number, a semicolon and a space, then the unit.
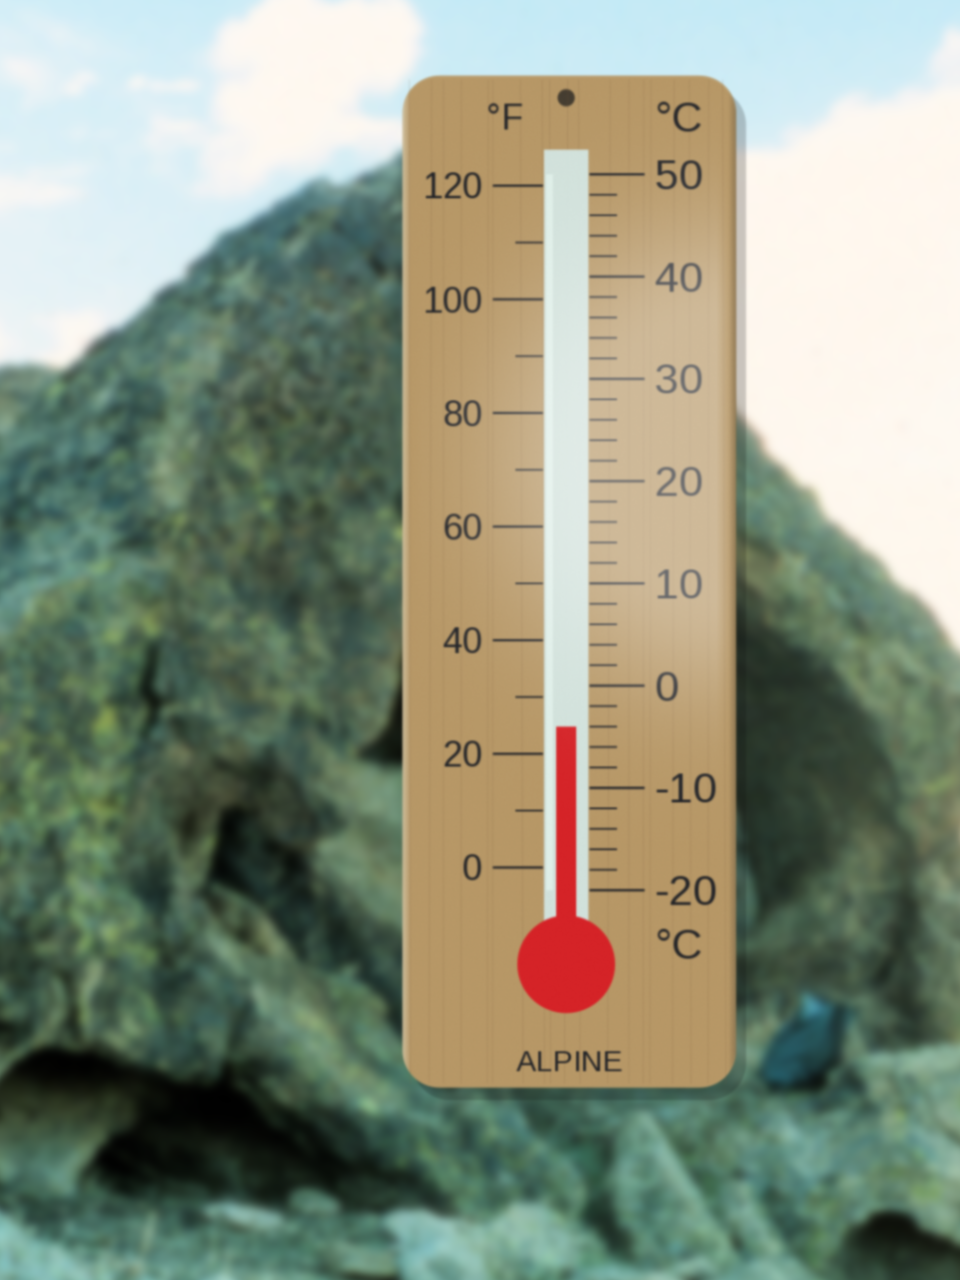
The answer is -4; °C
